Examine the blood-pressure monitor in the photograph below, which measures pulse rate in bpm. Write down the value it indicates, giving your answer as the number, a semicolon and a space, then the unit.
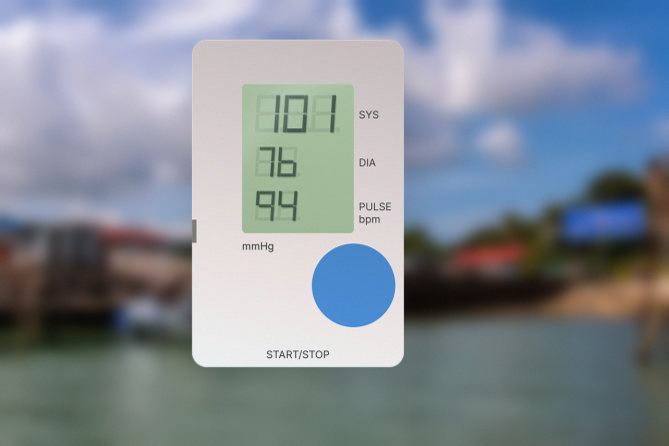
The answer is 94; bpm
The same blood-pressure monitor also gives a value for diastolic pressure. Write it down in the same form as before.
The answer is 76; mmHg
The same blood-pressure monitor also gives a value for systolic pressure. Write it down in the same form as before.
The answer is 101; mmHg
